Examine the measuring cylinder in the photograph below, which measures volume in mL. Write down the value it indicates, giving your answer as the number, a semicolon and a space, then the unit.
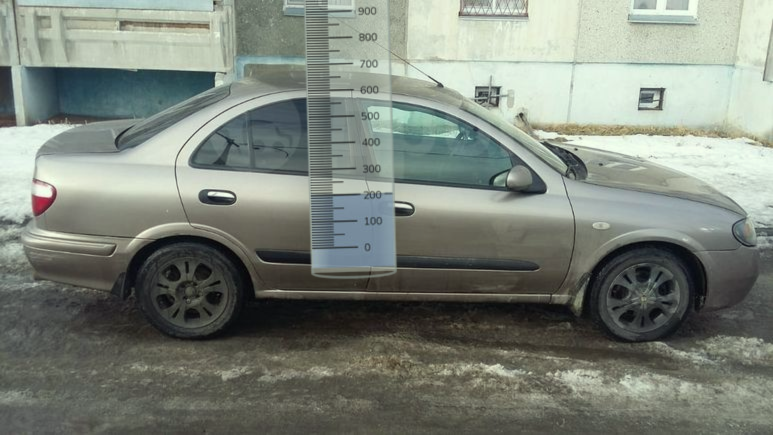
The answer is 200; mL
